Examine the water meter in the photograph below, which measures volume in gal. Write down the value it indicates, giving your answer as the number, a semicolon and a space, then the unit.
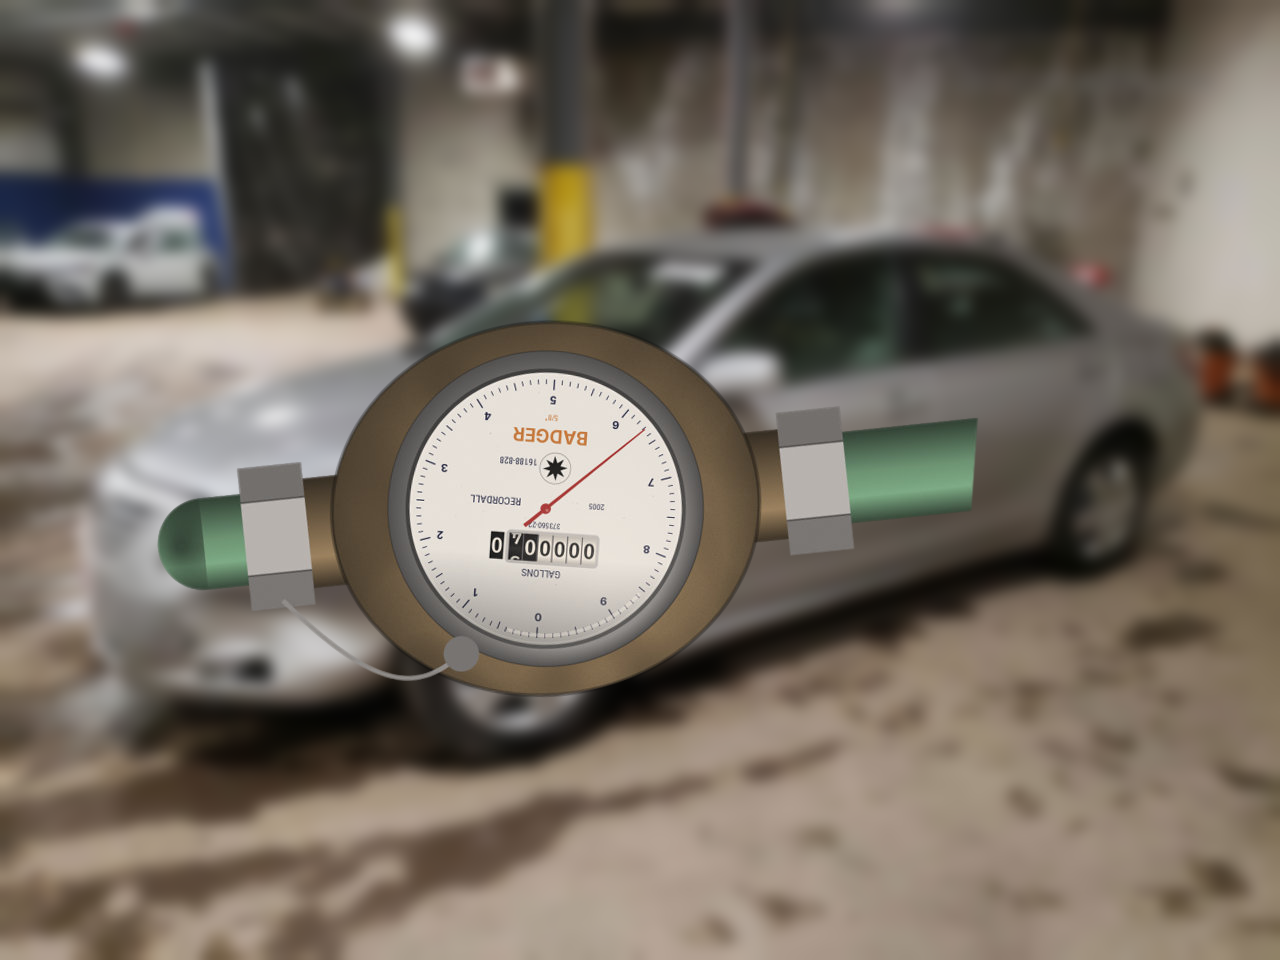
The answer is 36.3; gal
